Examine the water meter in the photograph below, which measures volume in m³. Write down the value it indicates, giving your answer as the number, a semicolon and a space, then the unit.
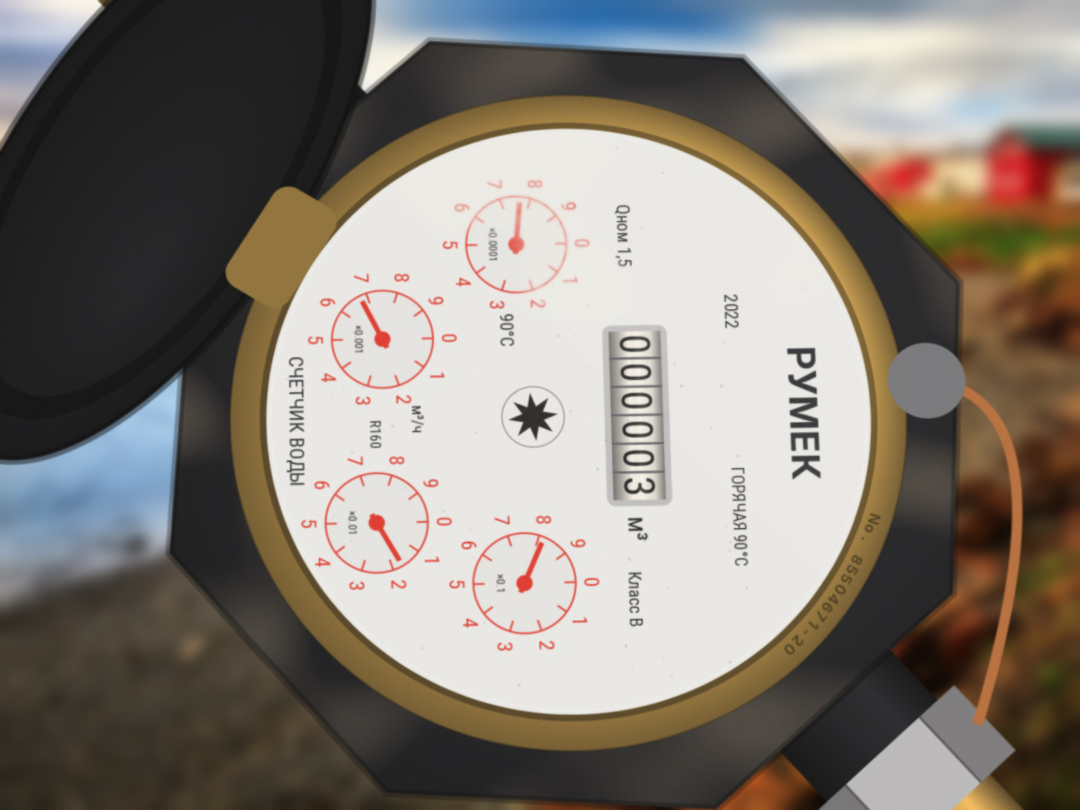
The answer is 3.8167; m³
